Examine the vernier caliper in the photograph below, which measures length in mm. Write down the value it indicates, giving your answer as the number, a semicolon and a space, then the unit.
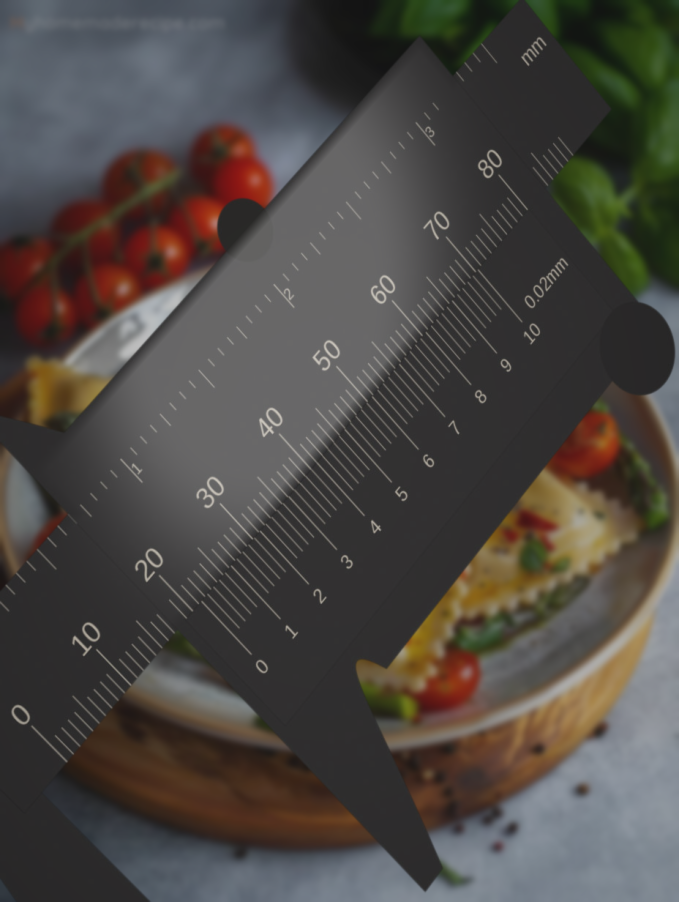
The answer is 21.4; mm
